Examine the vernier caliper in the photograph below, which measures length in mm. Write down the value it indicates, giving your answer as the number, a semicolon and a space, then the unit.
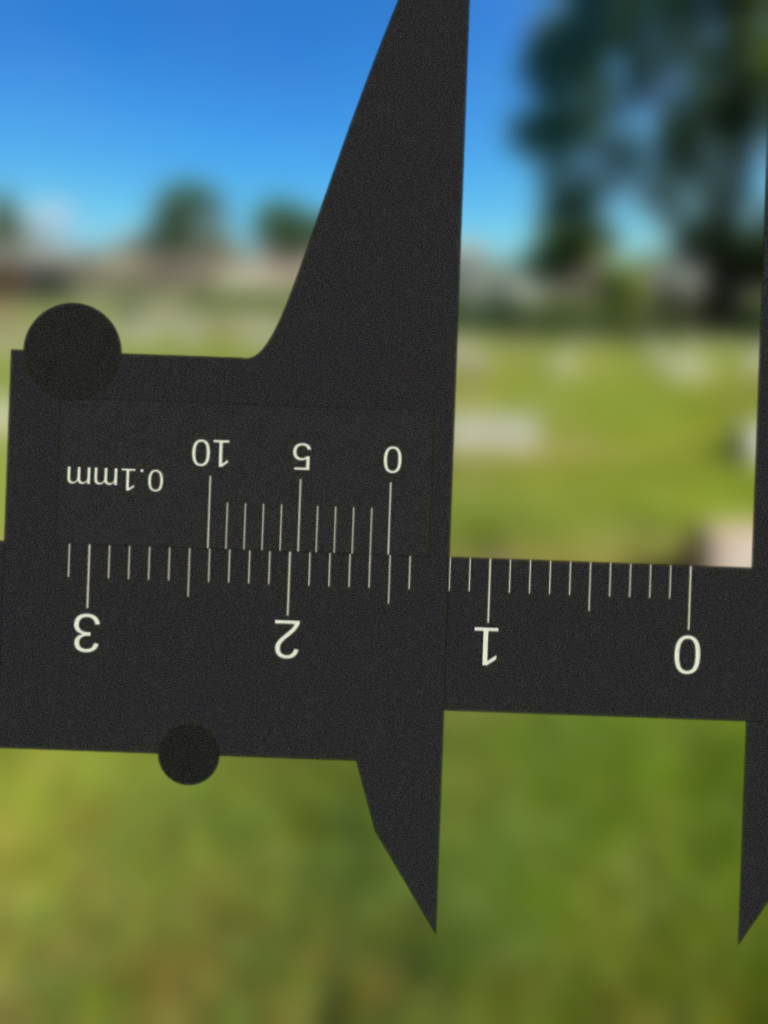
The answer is 15.1; mm
